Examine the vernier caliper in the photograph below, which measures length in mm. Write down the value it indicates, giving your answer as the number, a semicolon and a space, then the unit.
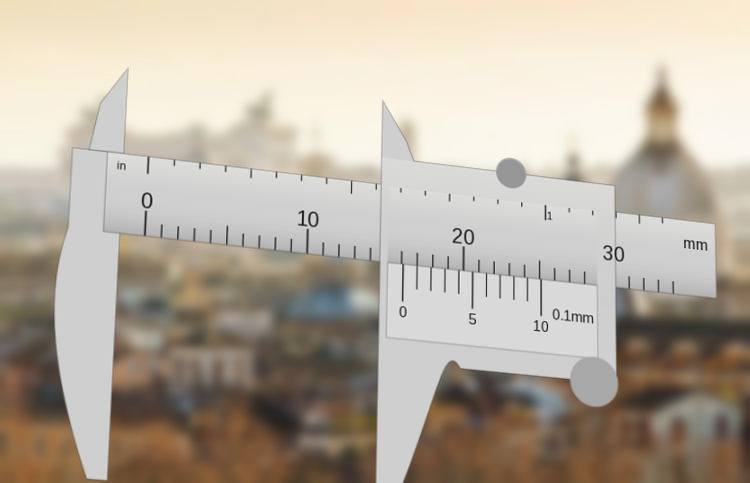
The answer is 16.1; mm
